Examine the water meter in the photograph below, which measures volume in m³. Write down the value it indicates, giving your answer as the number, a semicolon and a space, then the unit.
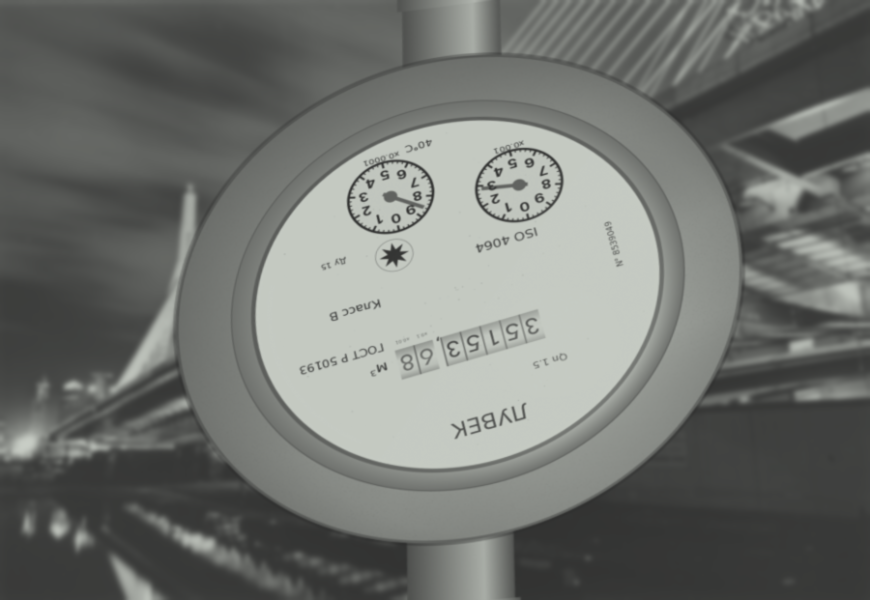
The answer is 35153.6828; m³
